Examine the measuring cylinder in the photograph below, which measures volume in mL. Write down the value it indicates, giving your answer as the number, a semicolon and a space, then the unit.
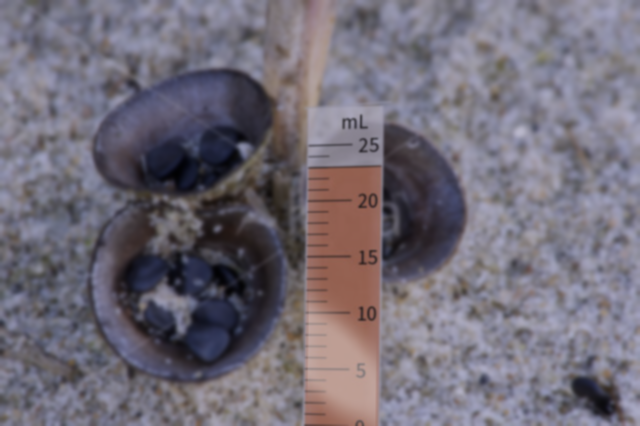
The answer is 23; mL
